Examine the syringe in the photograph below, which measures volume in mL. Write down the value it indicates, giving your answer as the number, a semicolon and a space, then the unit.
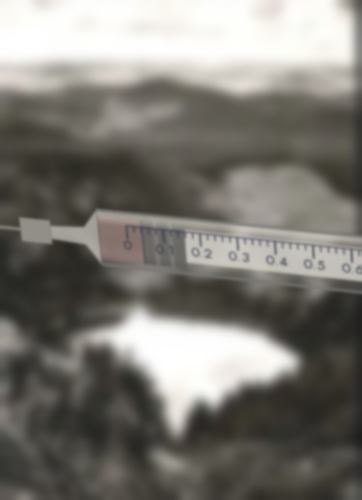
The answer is 0.04; mL
